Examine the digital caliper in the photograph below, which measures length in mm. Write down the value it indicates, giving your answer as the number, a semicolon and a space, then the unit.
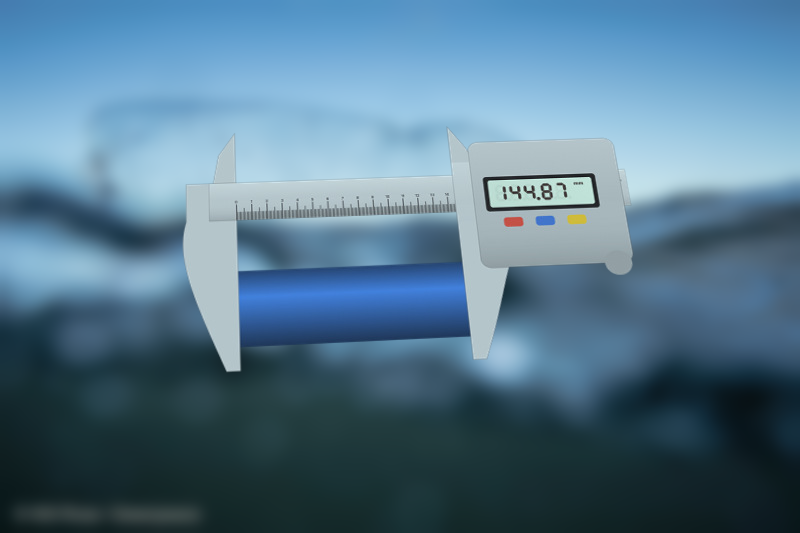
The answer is 144.87; mm
